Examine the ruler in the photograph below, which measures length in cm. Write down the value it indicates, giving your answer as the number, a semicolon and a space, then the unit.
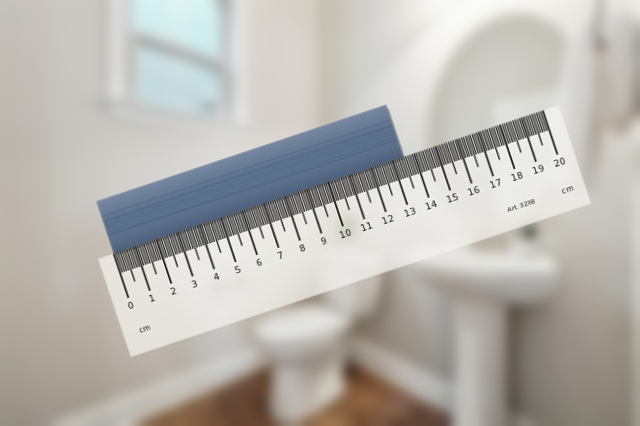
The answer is 13.5; cm
